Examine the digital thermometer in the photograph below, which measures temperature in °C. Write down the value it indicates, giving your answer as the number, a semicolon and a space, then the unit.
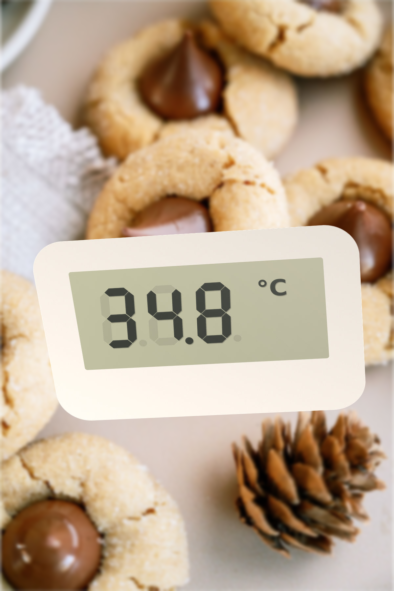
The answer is 34.8; °C
